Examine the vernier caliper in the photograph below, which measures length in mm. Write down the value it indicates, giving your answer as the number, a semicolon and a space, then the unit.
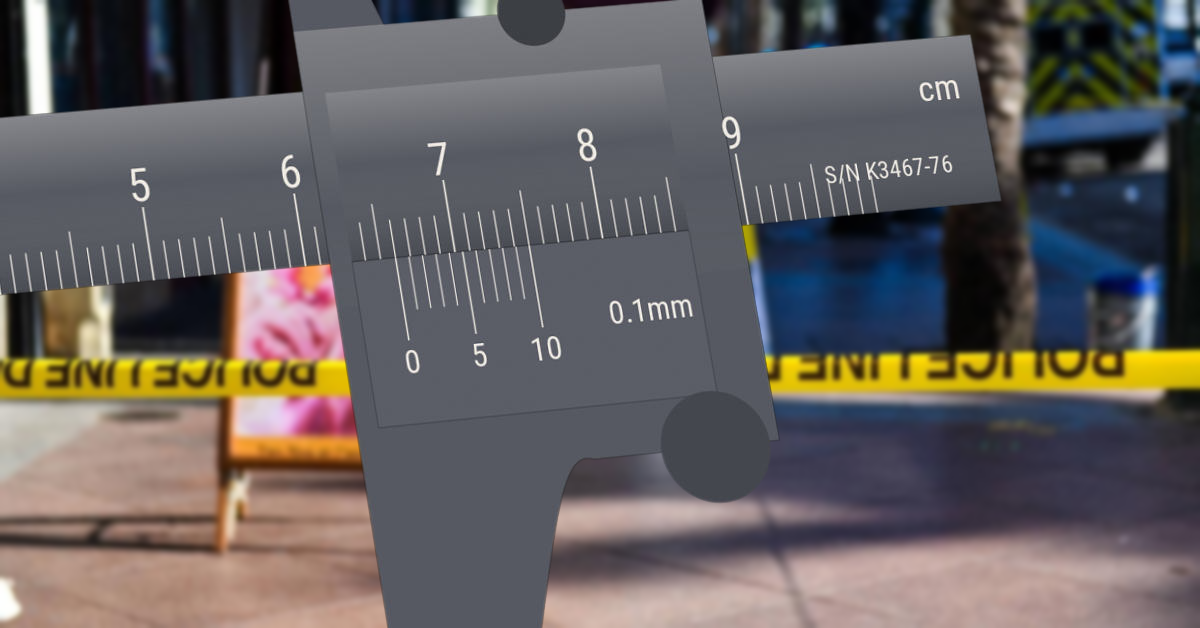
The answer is 66.0; mm
